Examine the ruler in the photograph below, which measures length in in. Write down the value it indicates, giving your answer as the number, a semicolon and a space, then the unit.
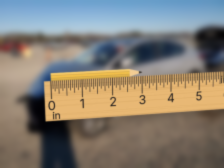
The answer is 3; in
